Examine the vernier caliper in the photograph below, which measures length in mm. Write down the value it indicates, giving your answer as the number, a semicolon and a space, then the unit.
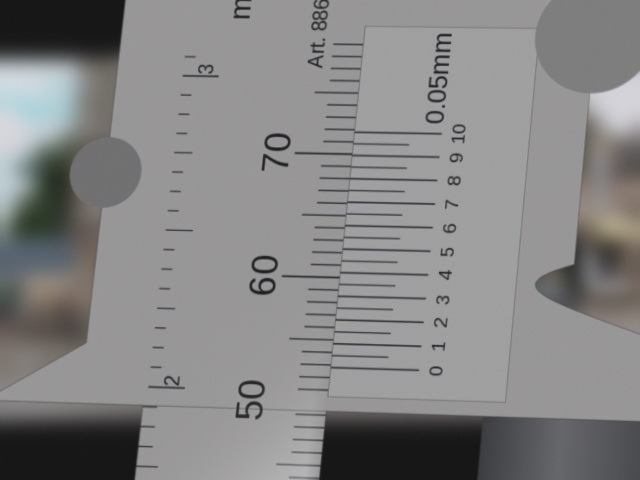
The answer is 52.8; mm
